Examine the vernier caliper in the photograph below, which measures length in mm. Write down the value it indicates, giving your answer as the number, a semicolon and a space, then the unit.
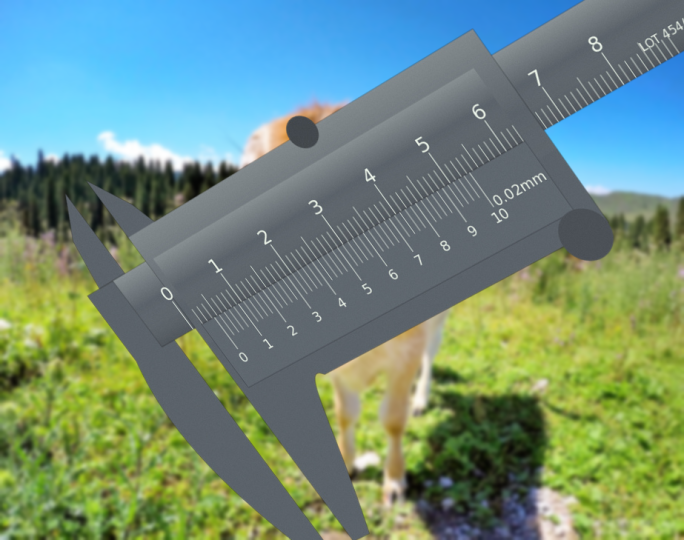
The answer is 4.4; mm
